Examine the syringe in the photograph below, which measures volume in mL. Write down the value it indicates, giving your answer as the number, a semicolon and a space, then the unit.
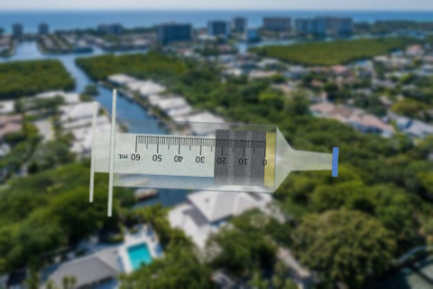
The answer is 0; mL
